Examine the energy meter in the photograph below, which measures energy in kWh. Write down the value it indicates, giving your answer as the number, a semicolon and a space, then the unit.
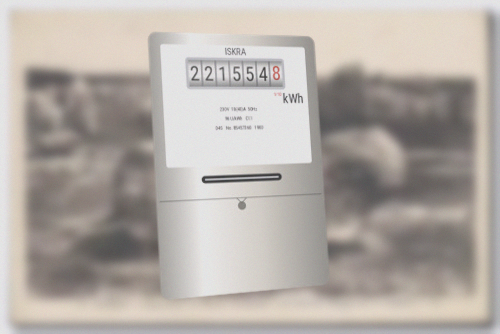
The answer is 221554.8; kWh
